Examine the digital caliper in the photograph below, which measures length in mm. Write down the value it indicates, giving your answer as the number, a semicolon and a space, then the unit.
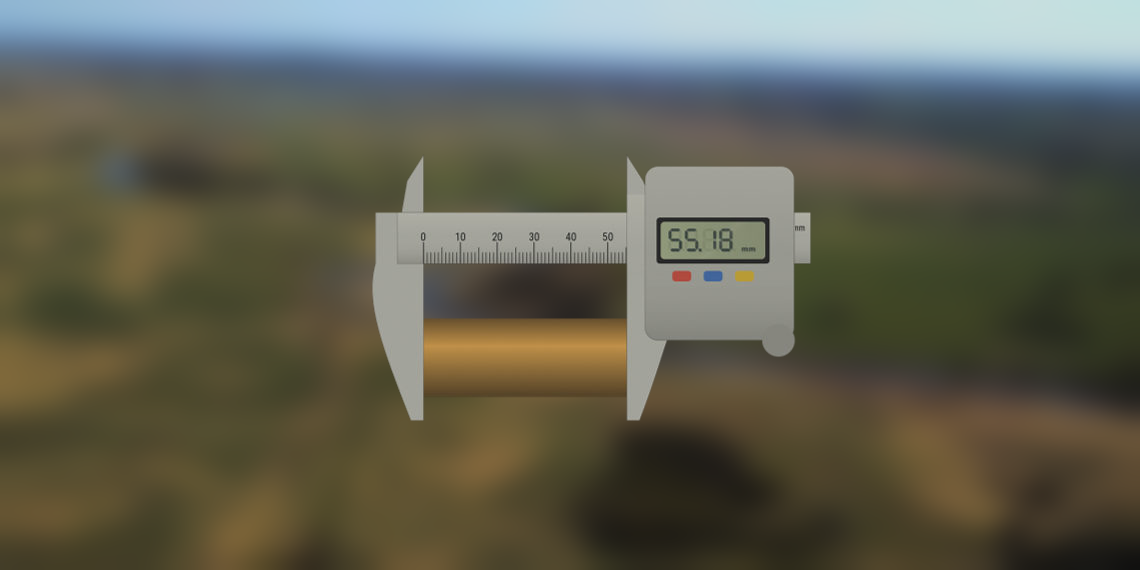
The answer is 55.18; mm
